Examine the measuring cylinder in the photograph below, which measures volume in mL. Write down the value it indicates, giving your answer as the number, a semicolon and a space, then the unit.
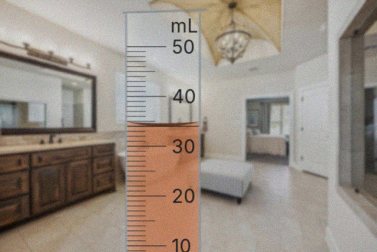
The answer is 34; mL
